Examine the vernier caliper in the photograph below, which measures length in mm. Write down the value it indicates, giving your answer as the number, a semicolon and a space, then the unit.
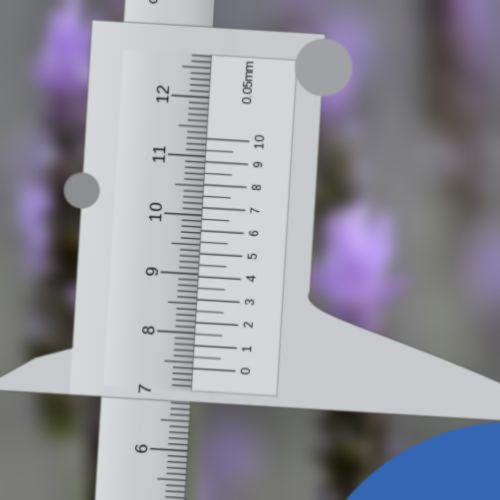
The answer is 74.0; mm
